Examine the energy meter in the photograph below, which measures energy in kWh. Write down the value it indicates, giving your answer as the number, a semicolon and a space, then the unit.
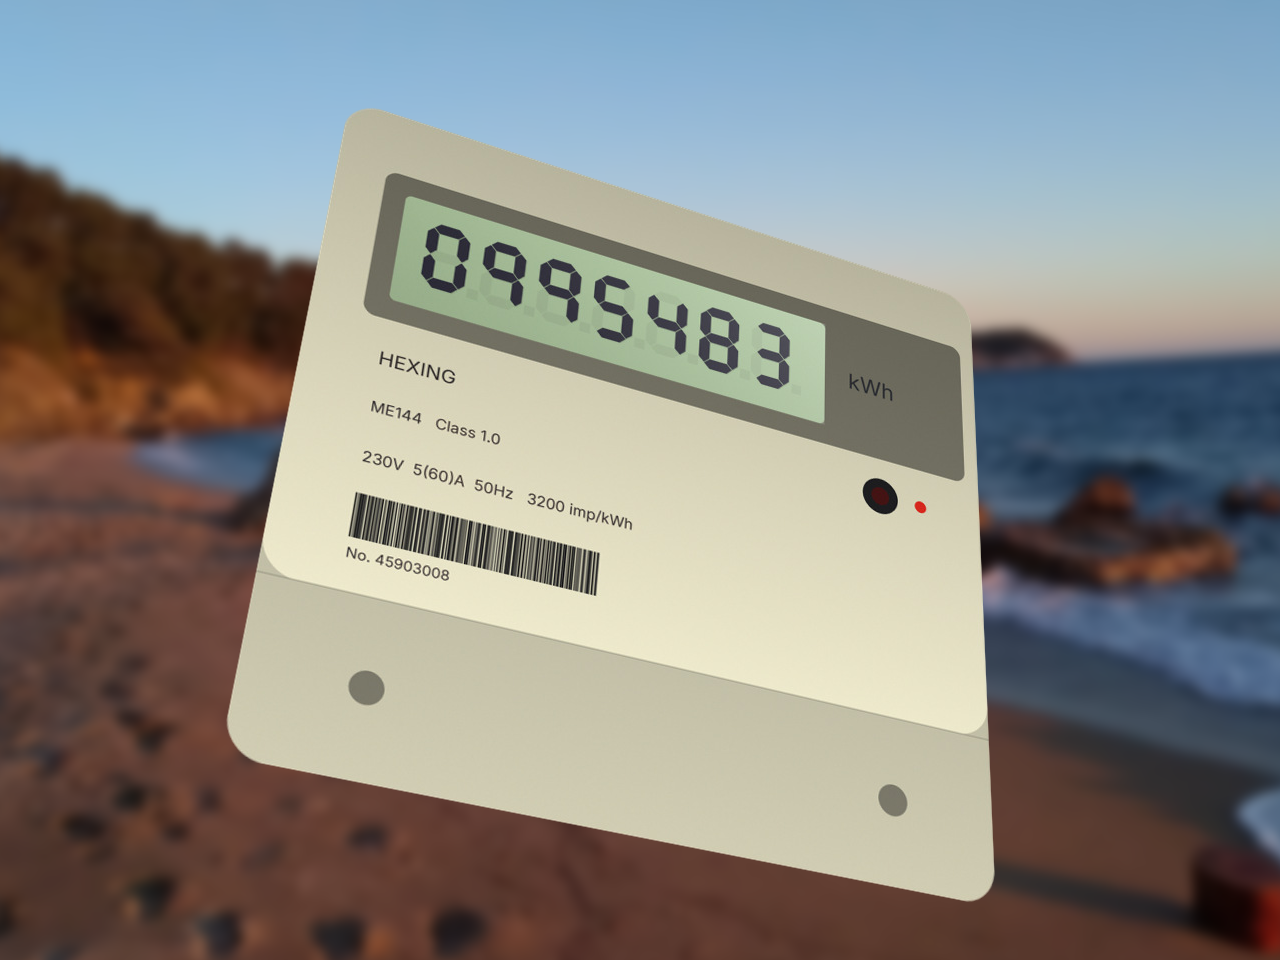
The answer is 995483; kWh
